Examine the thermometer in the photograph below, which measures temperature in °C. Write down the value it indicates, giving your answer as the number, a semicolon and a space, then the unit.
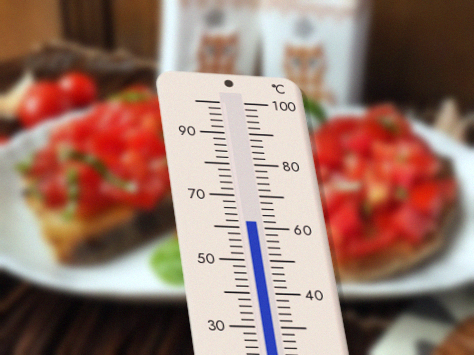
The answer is 62; °C
